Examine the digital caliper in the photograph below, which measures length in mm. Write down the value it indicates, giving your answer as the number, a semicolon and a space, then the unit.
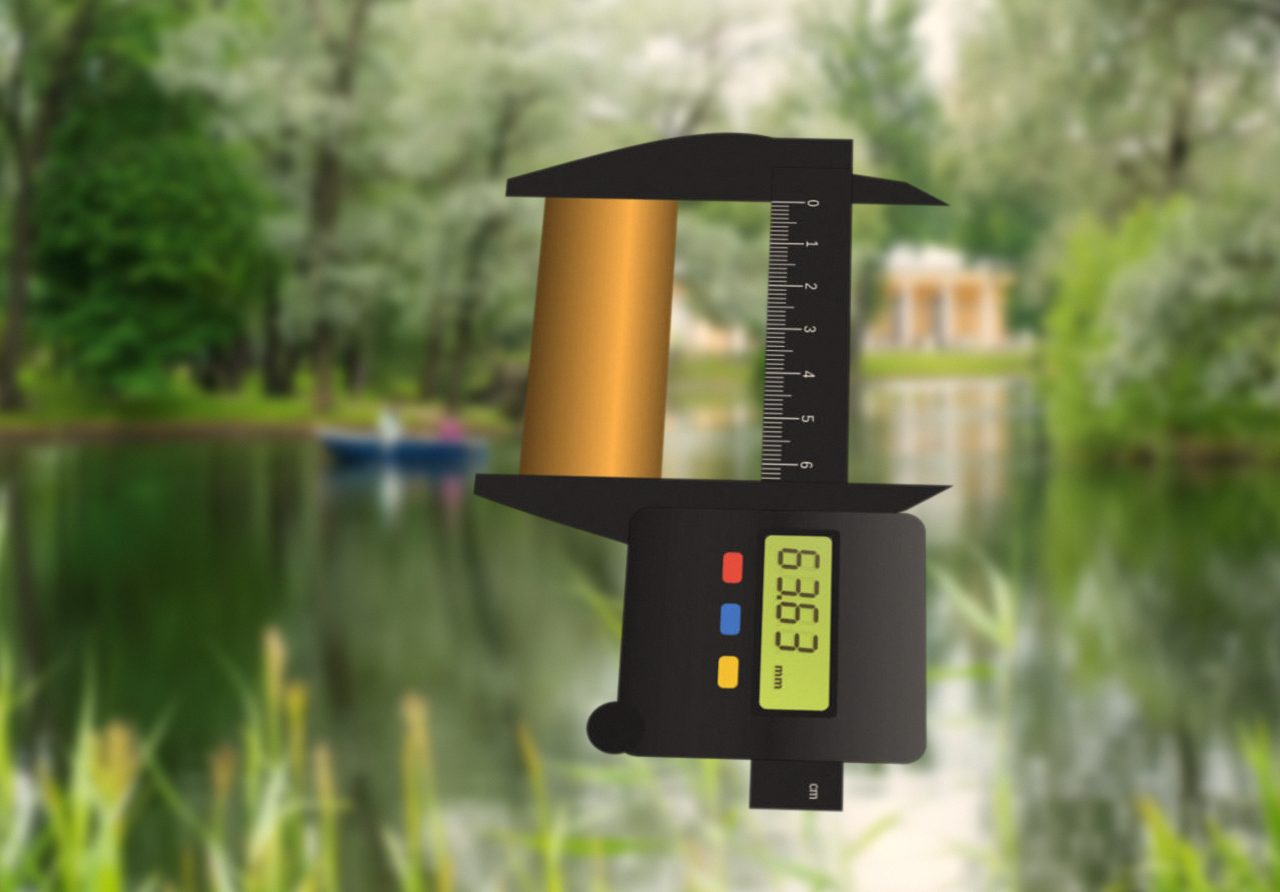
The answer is 63.63; mm
